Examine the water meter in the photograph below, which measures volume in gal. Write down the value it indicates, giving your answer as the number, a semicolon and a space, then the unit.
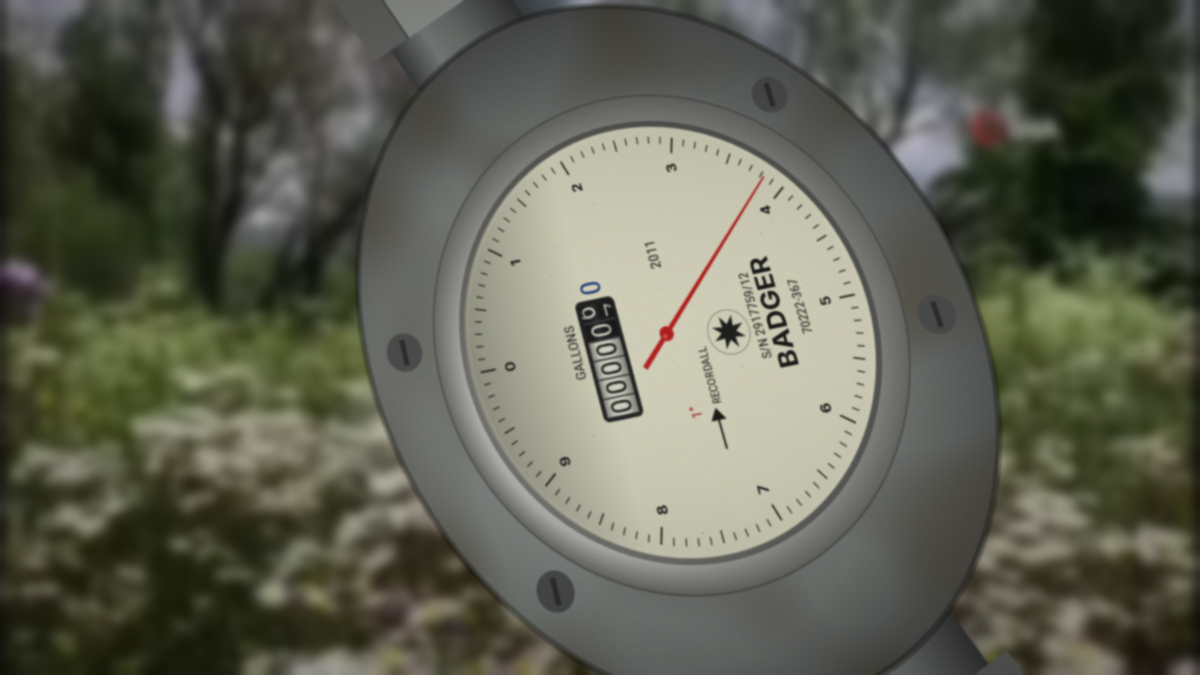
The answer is 63.8; gal
